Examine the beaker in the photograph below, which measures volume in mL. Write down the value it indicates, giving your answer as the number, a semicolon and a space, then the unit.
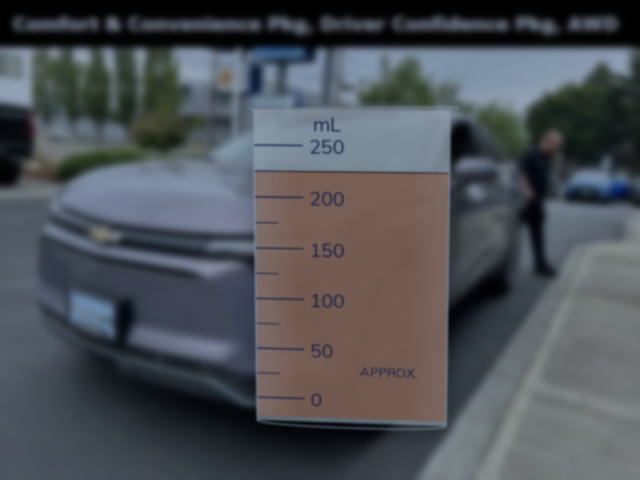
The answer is 225; mL
